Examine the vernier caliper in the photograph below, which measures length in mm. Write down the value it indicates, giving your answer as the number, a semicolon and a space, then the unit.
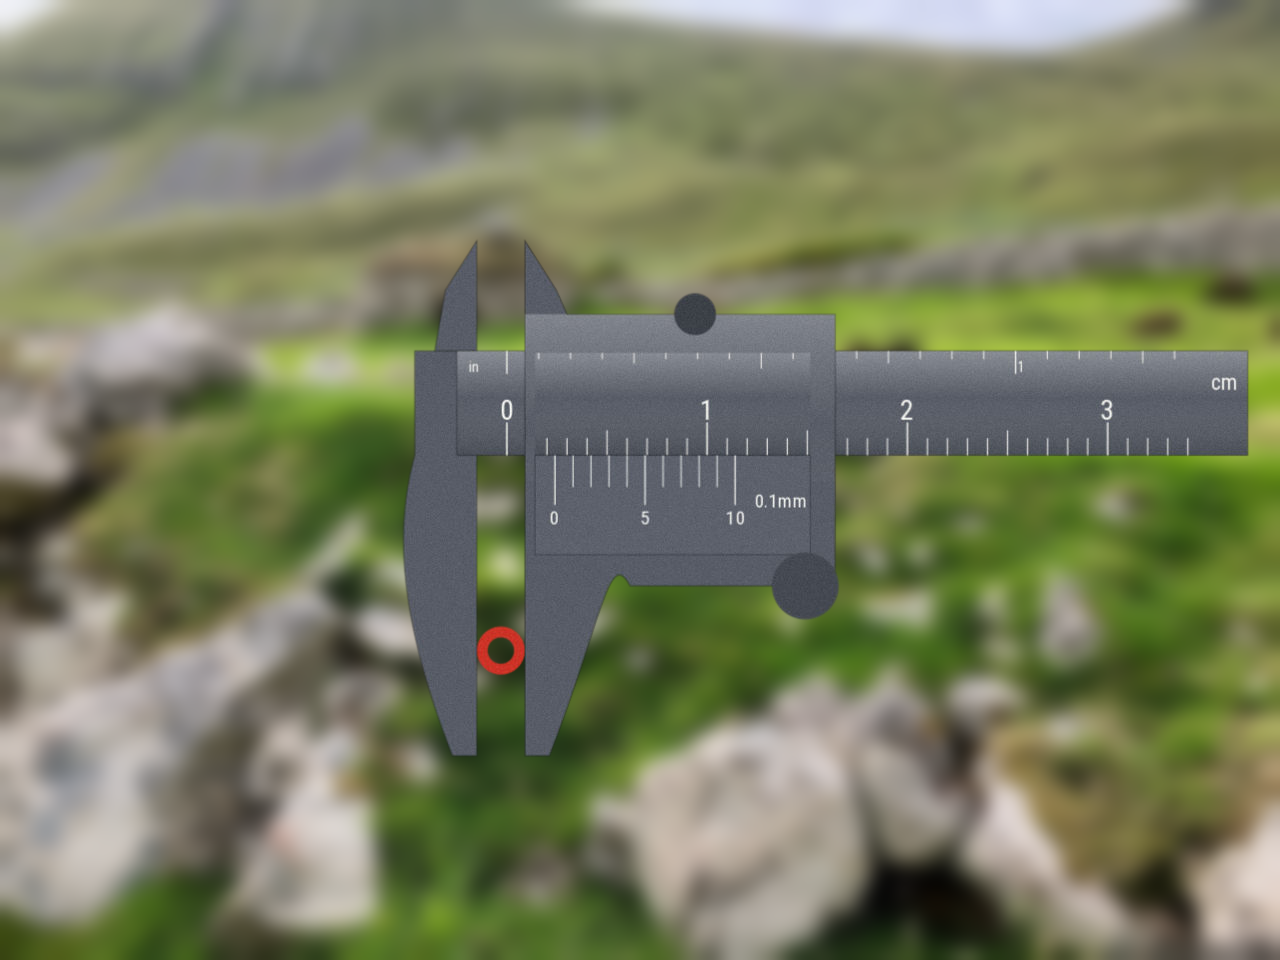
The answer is 2.4; mm
